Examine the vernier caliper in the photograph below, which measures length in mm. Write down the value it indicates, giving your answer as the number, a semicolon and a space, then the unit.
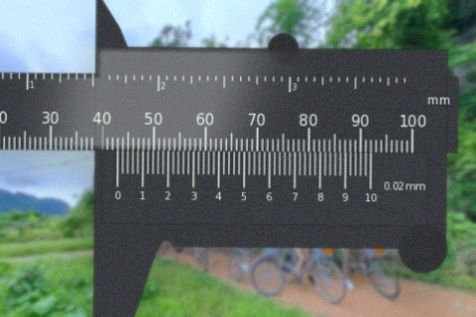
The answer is 43.0; mm
